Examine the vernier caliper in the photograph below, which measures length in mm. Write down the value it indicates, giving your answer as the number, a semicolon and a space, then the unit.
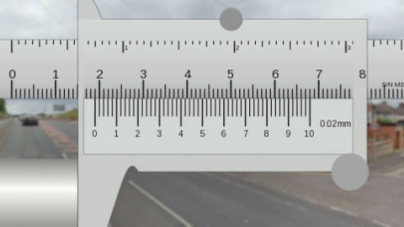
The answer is 19.0; mm
